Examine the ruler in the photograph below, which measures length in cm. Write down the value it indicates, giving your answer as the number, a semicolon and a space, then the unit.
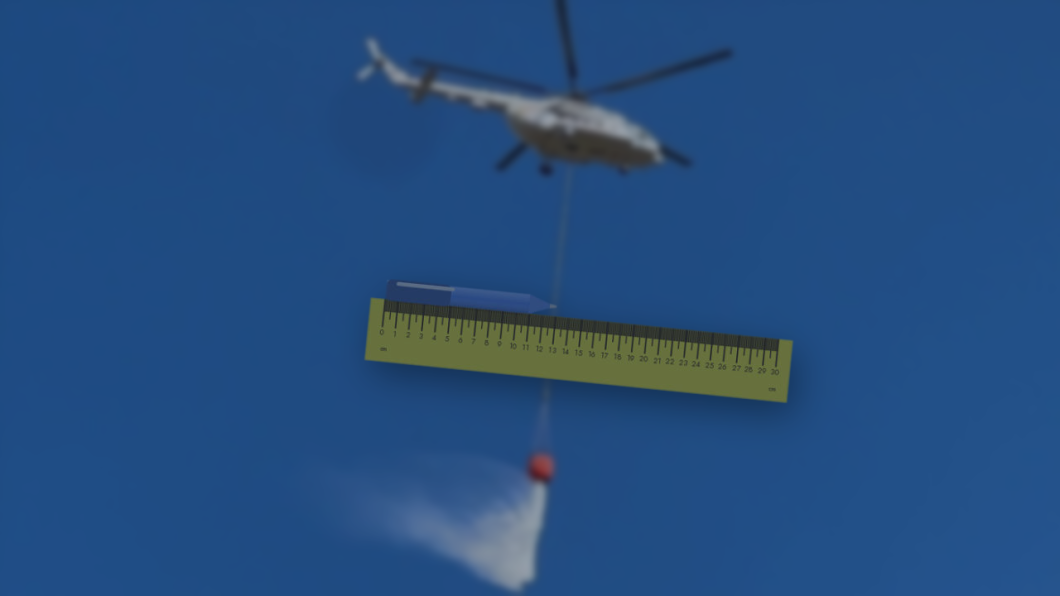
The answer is 13; cm
